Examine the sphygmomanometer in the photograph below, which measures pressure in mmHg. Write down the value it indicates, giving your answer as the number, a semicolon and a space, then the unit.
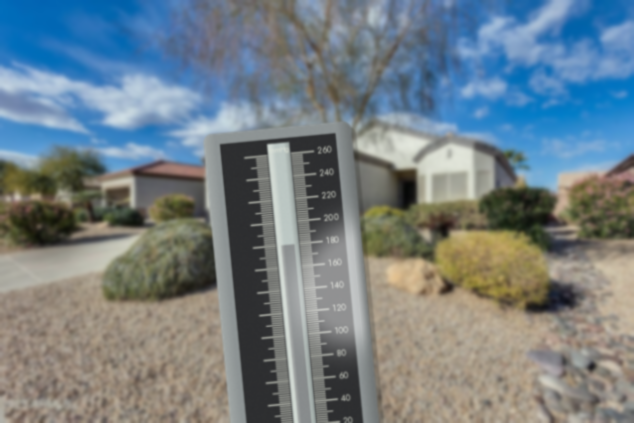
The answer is 180; mmHg
